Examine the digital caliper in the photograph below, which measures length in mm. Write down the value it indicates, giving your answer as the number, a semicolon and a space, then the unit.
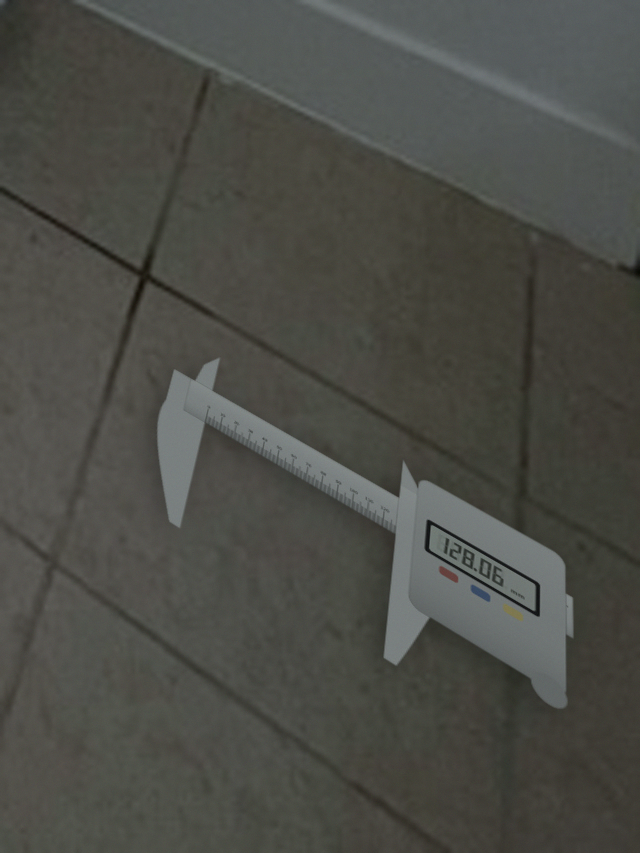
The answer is 128.06; mm
